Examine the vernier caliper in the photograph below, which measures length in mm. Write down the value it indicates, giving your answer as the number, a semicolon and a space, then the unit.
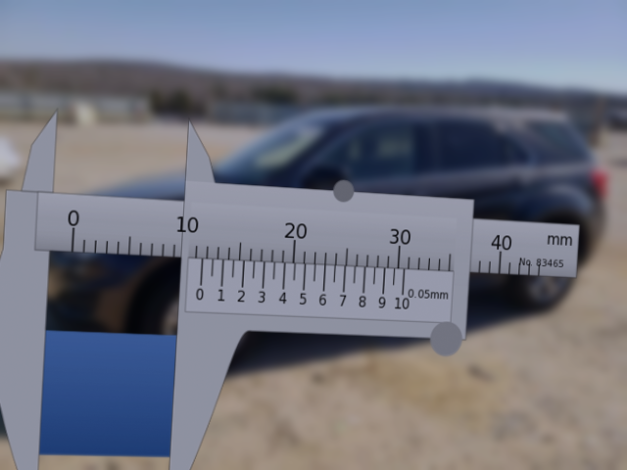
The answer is 11.6; mm
